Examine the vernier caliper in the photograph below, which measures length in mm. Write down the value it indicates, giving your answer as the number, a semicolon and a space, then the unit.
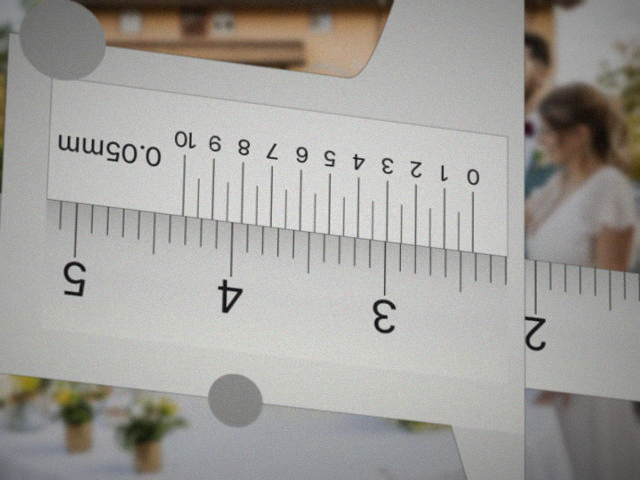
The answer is 24.2; mm
